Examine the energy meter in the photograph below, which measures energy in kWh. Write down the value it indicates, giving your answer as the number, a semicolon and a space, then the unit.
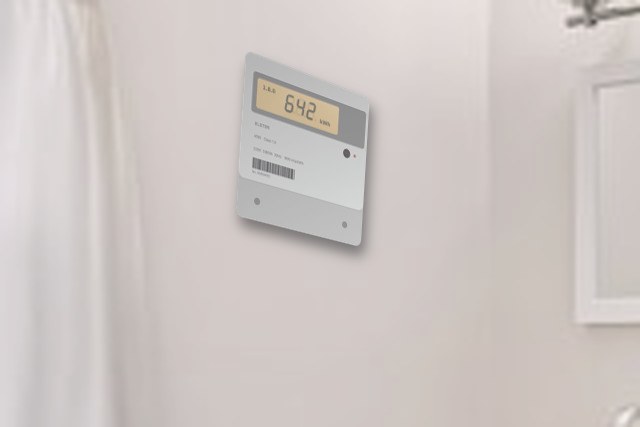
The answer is 642; kWh
